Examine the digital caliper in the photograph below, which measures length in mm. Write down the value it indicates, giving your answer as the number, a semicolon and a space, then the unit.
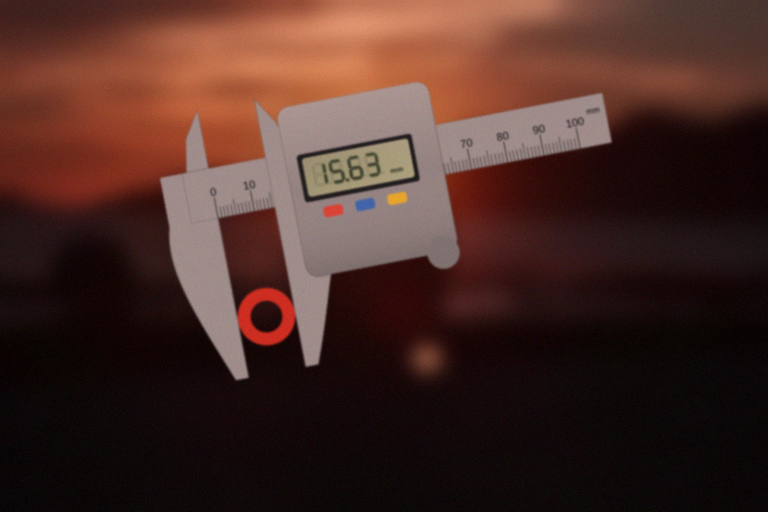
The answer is 15.63; mm
